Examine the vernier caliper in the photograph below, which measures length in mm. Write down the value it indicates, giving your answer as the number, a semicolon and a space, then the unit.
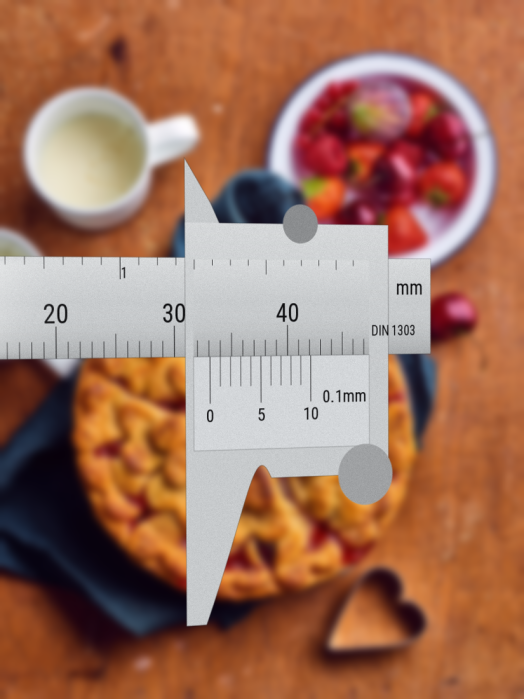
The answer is 33.1; mm
